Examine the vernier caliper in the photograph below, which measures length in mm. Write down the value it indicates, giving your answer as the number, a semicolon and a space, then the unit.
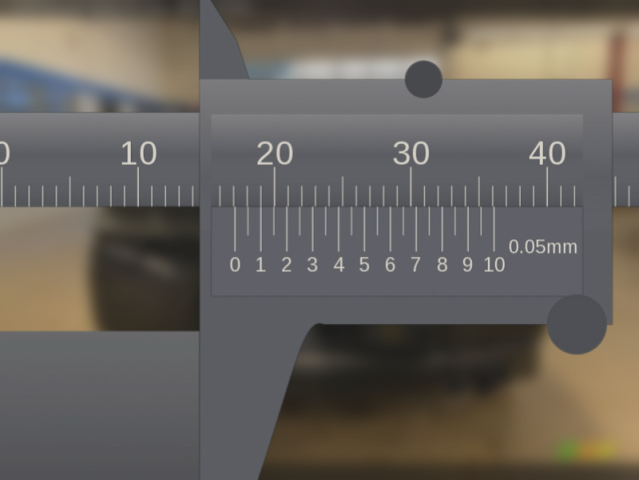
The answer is 17.1; mm
